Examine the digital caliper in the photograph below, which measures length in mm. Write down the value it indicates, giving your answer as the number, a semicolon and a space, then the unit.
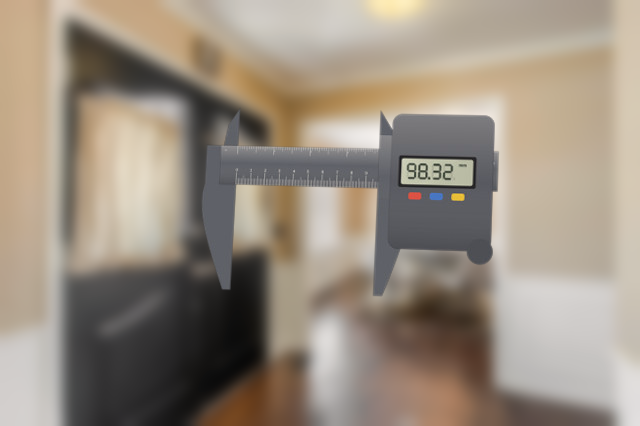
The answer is 98.32; mm
